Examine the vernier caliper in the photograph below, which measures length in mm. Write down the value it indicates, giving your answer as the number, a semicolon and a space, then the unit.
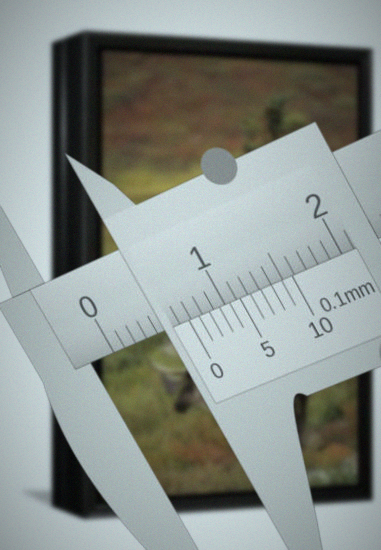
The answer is 6.8; mm
